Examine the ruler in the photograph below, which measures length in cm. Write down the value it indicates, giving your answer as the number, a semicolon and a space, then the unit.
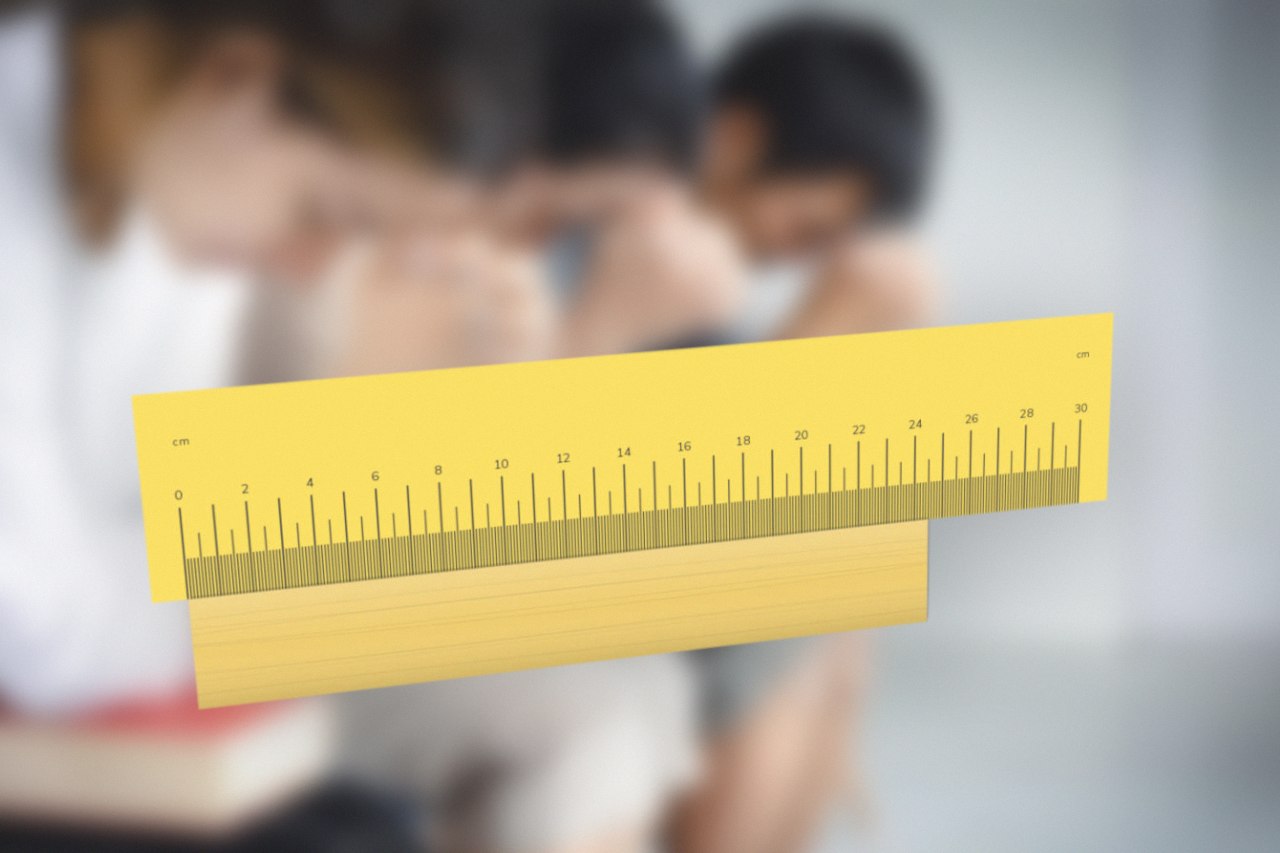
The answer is 24.5; cm
